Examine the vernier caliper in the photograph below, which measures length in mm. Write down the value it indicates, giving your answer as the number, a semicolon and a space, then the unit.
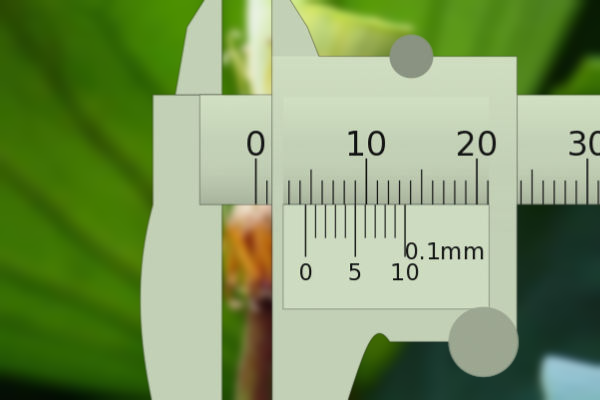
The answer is 4.5; mm
